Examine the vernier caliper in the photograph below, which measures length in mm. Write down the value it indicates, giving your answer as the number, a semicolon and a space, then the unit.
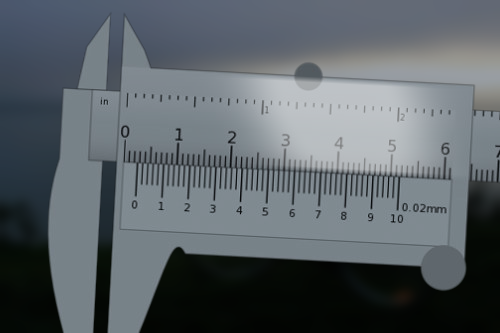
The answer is 2.6; mm
